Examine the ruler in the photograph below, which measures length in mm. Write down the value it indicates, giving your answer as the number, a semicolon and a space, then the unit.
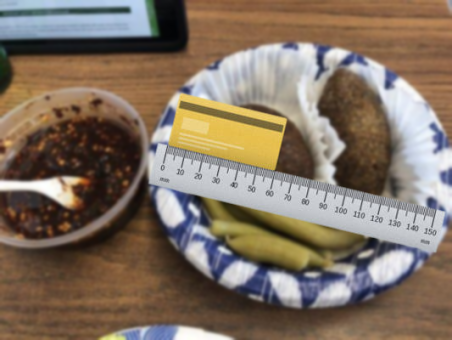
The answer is 60; mm
